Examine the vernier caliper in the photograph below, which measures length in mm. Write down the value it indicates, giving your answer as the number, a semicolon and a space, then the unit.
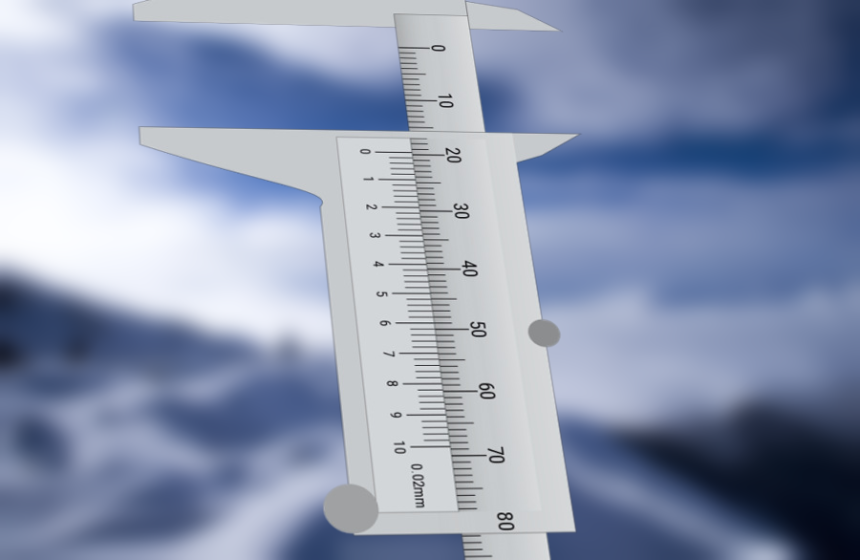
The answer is 19.6; mm
